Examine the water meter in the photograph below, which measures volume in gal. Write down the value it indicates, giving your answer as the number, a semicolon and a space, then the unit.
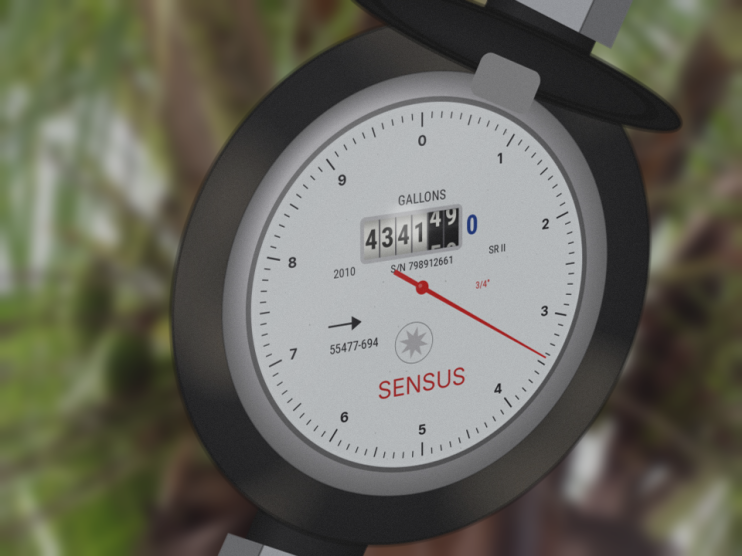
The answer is 4341493.4; gal
